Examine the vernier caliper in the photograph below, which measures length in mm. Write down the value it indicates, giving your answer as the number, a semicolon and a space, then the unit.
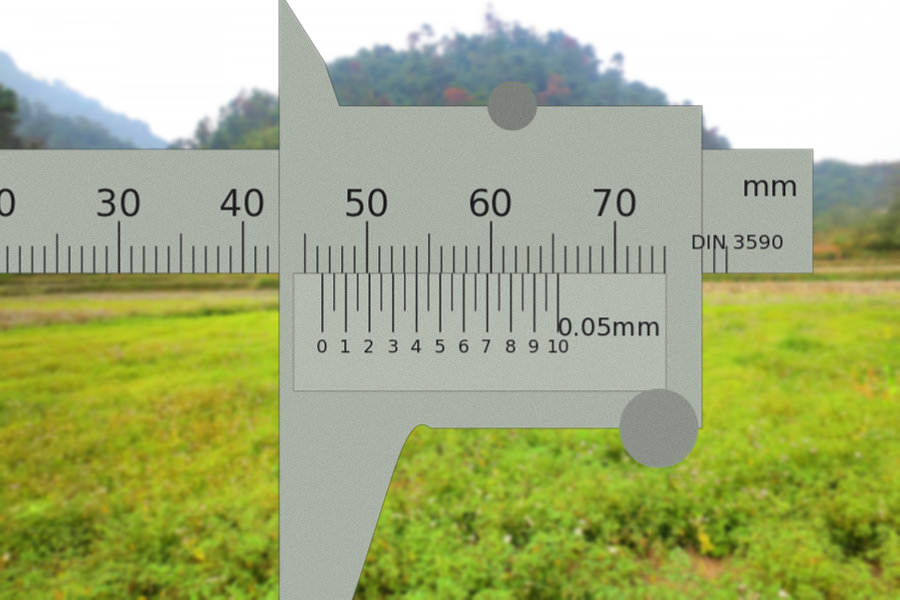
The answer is 46.4; mm
